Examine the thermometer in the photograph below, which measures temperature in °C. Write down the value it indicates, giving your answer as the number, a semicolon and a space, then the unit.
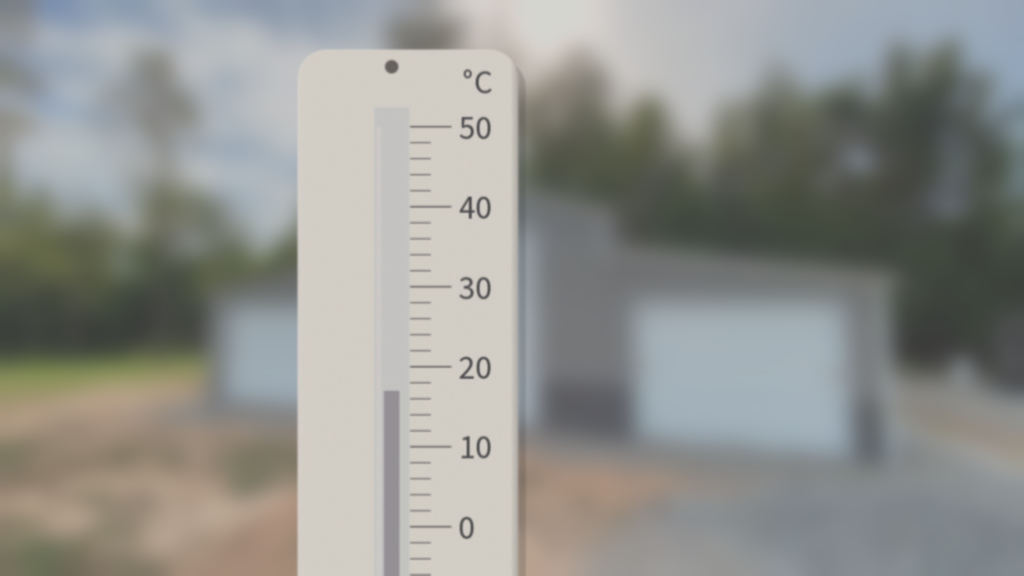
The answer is 17; °C
